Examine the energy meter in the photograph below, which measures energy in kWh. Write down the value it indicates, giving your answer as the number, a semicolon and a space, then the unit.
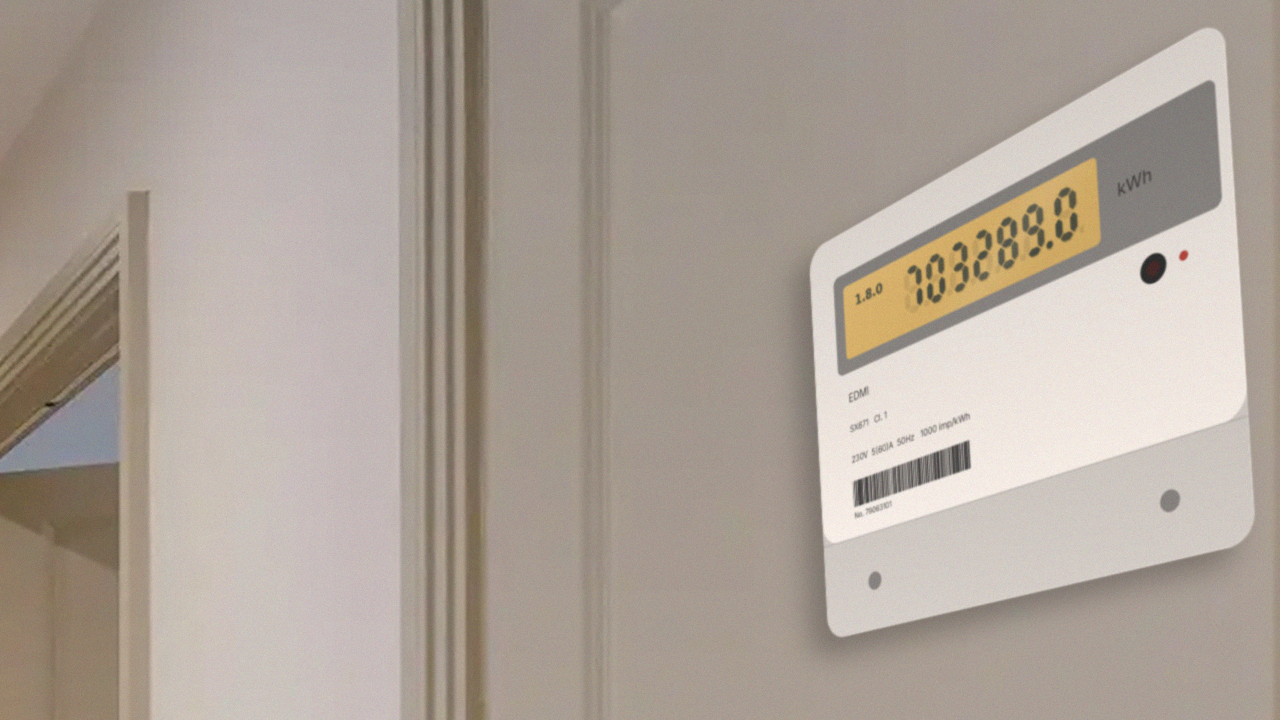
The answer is 703289.0; kWh
